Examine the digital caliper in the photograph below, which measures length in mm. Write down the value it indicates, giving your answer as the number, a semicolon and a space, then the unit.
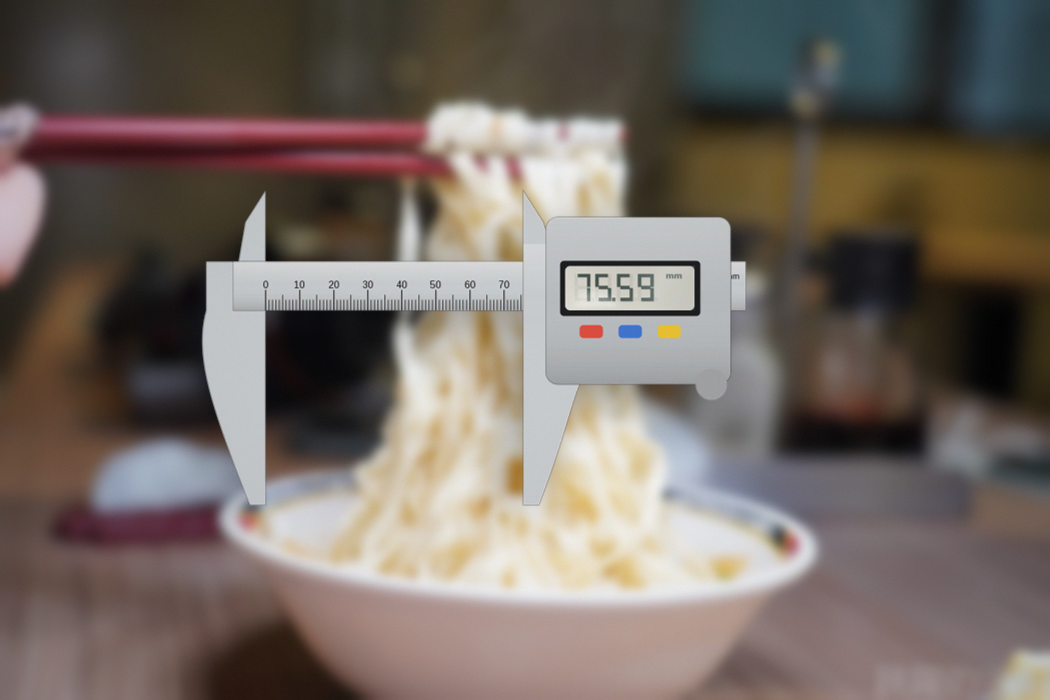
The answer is 75.59; mm
